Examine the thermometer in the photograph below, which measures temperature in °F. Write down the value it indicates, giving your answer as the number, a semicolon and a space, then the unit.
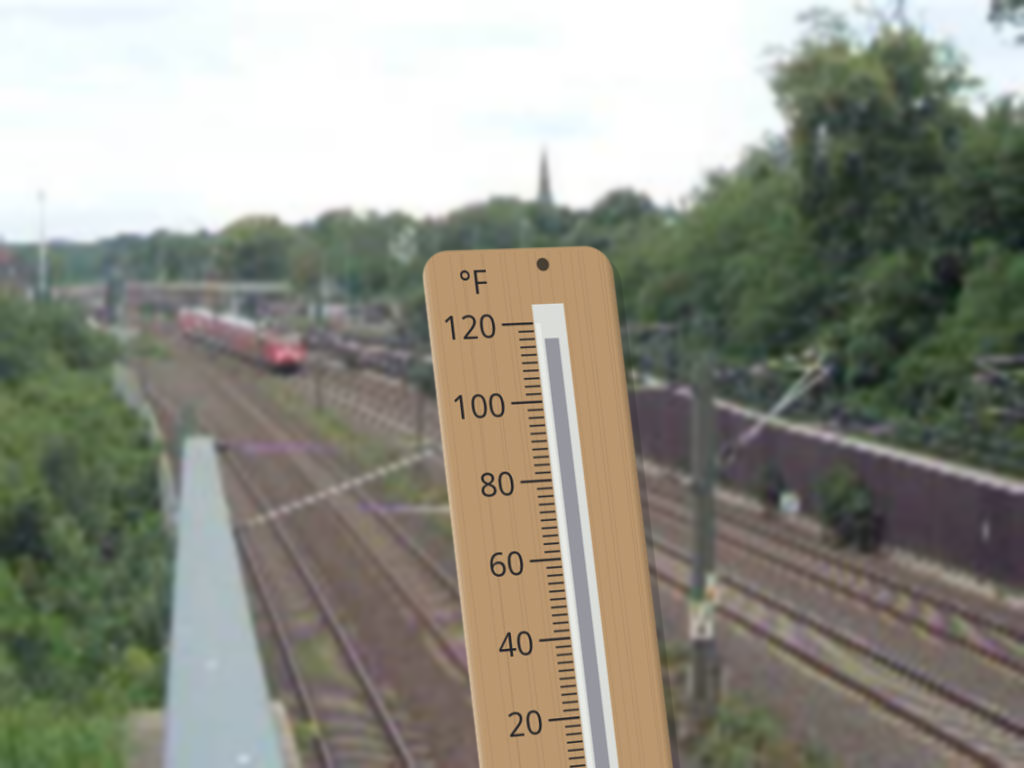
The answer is 116; °F
